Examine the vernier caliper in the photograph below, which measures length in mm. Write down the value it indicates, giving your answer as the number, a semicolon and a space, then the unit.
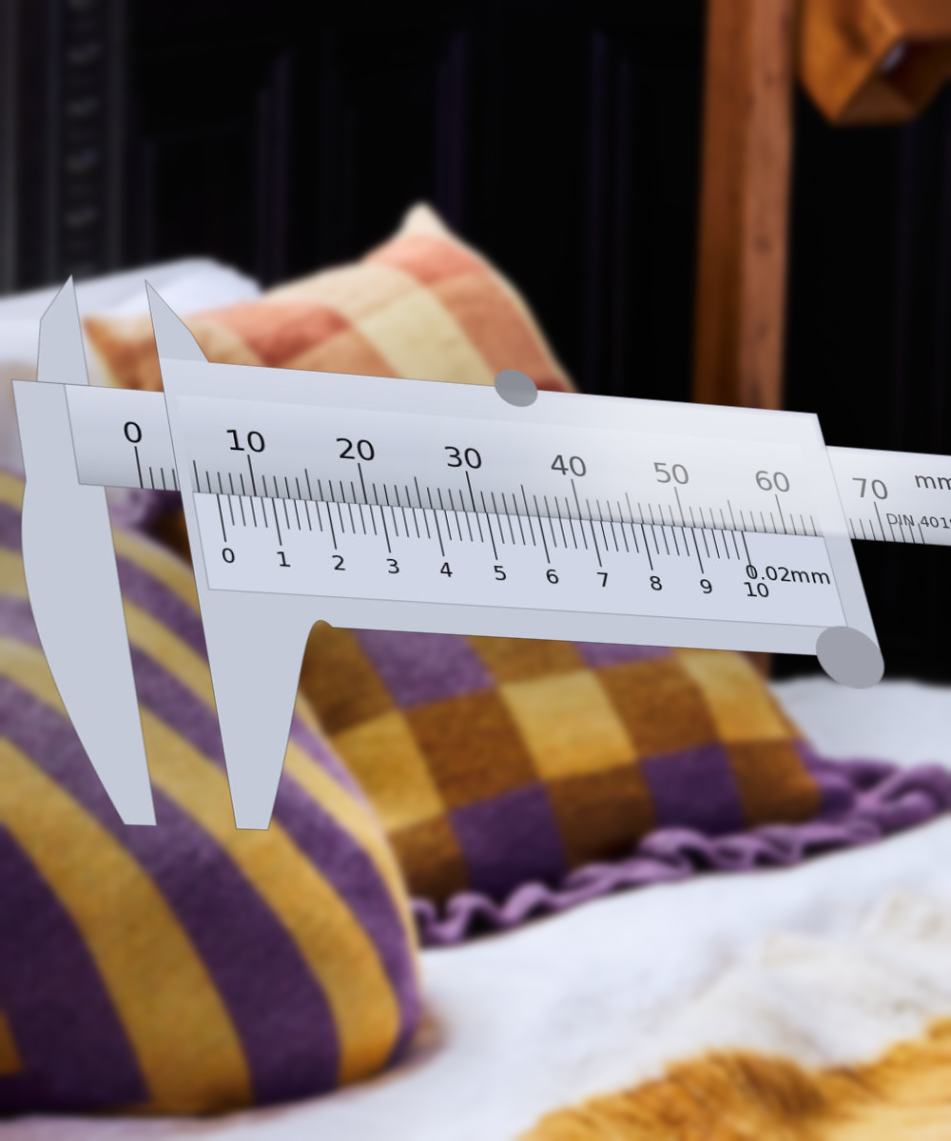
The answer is 6.6; mm
